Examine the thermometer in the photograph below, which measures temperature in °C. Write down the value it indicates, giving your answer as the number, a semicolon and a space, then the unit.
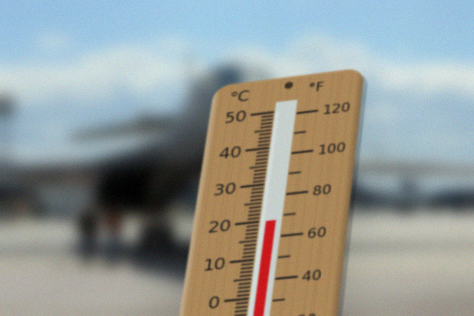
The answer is 20; °C
